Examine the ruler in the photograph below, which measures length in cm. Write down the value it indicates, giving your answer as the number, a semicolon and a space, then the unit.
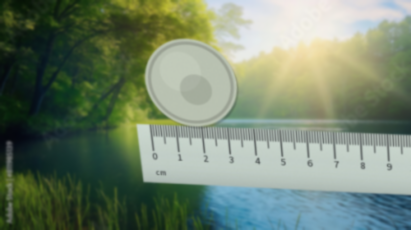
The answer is 3.5; cm
